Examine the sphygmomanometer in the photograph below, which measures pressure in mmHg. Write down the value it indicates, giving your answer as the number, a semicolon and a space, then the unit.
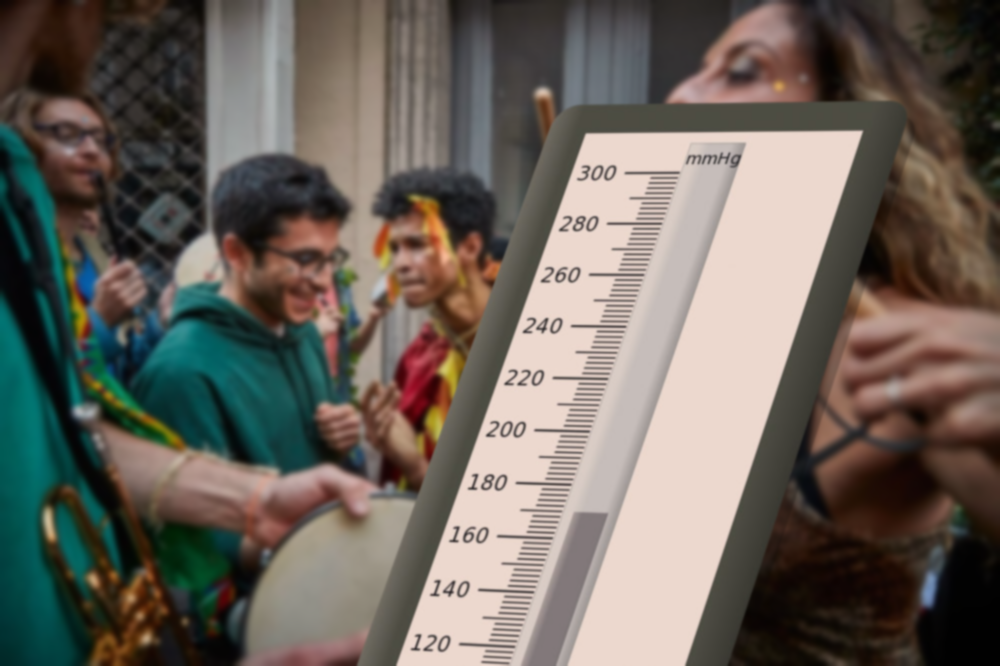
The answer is 170; mmHg
